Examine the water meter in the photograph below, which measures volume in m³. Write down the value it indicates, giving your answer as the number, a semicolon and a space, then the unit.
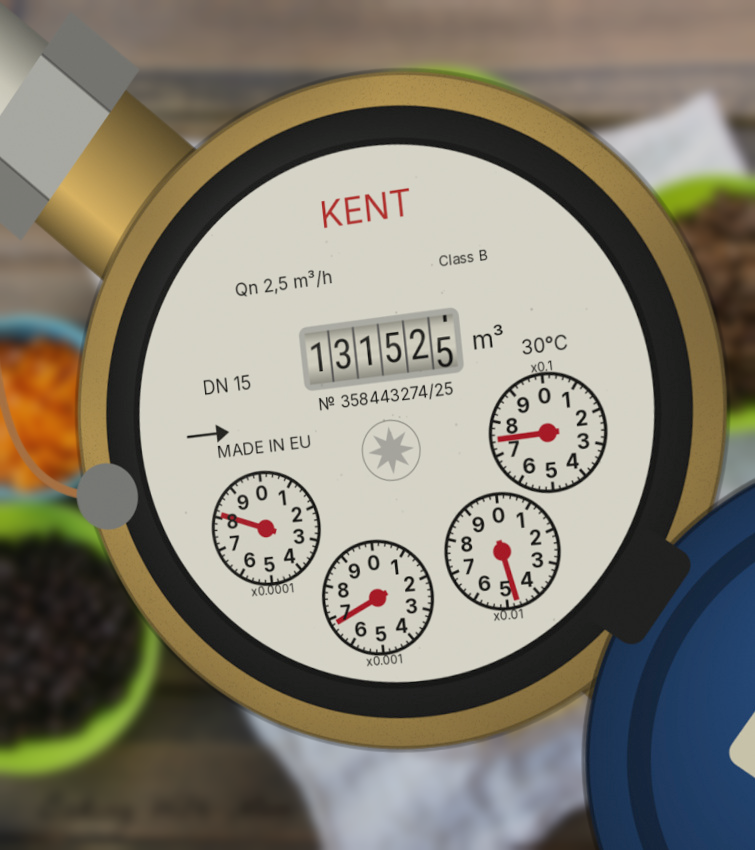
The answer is 131524.7468; m³
